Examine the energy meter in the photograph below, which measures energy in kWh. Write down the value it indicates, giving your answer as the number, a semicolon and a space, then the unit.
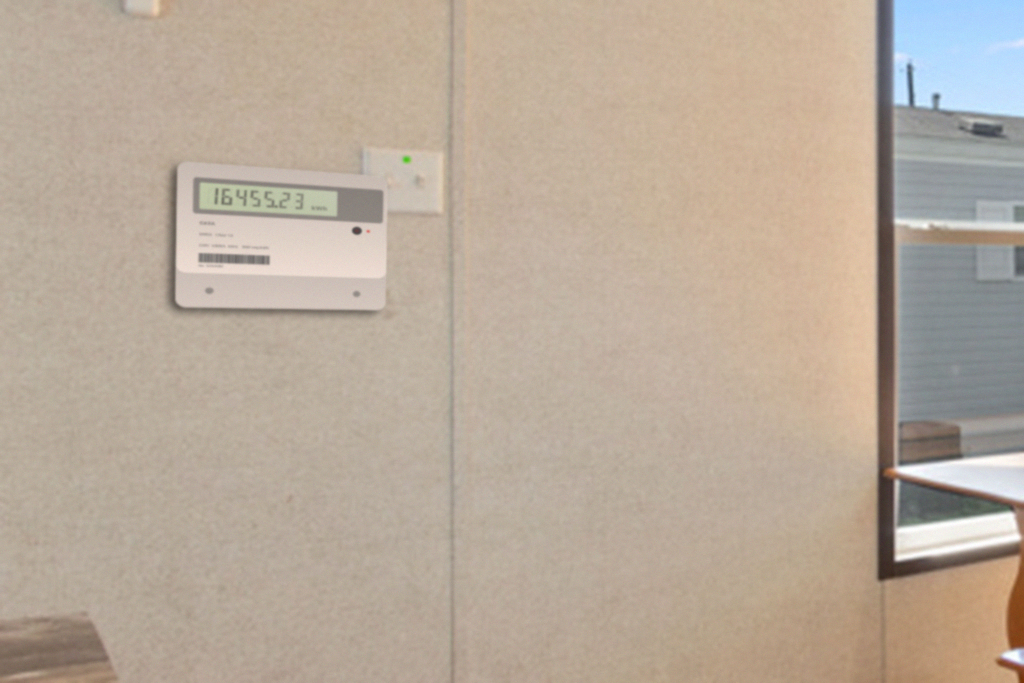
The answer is 16455.23; kWh
